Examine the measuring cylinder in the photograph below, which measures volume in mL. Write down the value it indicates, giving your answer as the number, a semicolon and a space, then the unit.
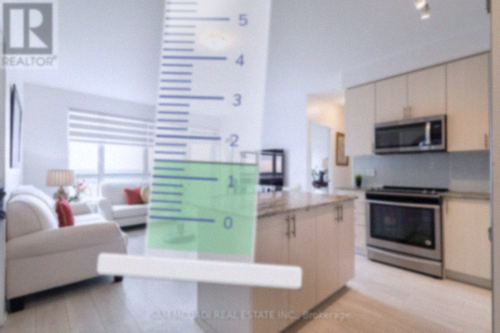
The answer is 1.4; mL
